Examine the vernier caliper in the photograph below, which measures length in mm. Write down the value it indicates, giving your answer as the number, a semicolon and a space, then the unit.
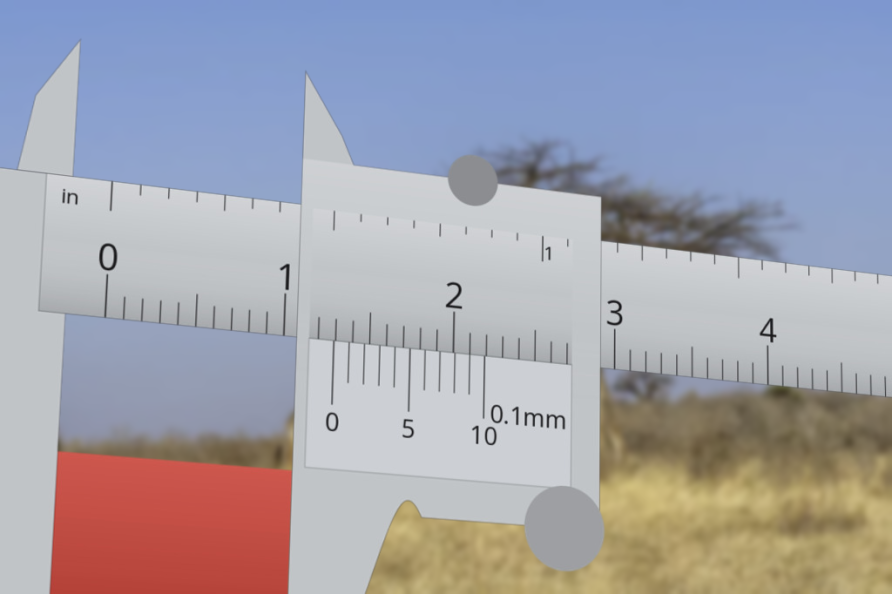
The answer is 12.9; mm
